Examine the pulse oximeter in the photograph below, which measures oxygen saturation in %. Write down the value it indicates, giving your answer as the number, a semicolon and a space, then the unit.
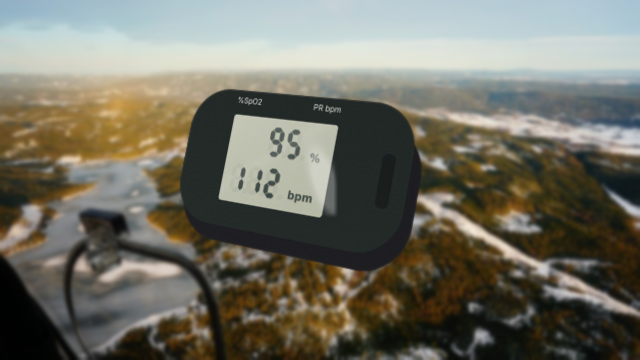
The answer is 95; %
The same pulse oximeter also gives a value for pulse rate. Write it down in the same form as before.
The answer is 112; bpm
